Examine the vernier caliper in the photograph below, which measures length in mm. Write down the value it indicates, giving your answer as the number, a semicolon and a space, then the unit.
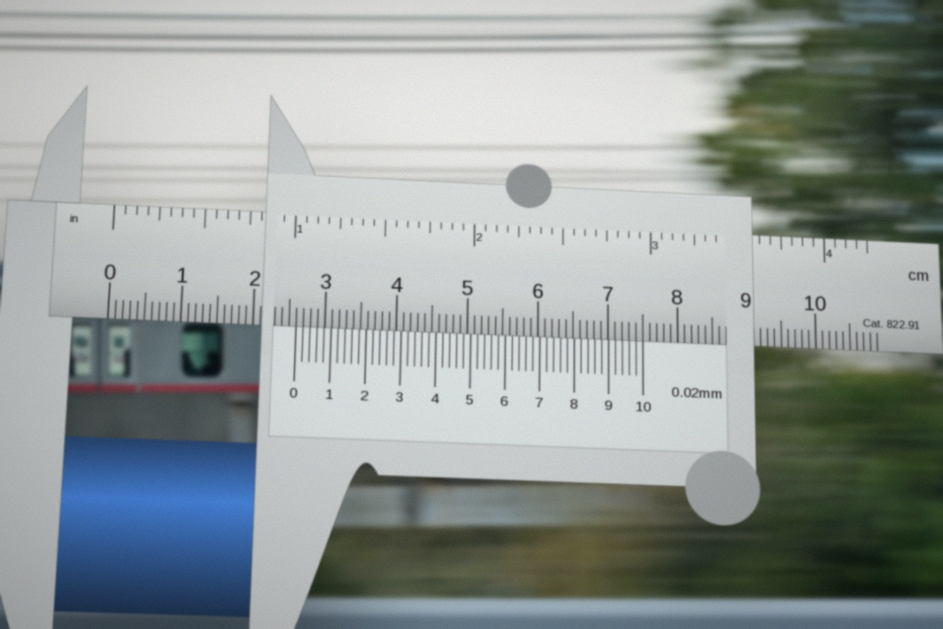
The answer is 26.0; mm
